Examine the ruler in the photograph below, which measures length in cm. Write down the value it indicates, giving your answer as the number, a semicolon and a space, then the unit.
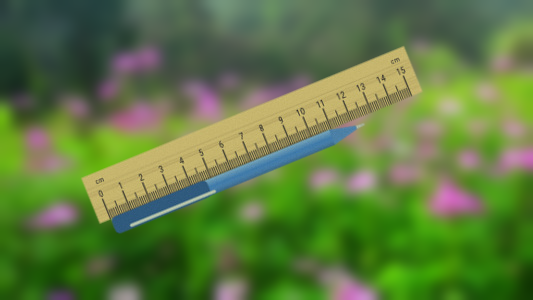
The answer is 12.5; cm
